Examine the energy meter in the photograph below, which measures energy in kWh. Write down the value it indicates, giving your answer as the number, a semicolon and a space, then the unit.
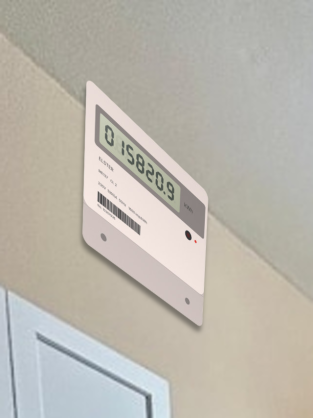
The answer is 15820.9; kWh
